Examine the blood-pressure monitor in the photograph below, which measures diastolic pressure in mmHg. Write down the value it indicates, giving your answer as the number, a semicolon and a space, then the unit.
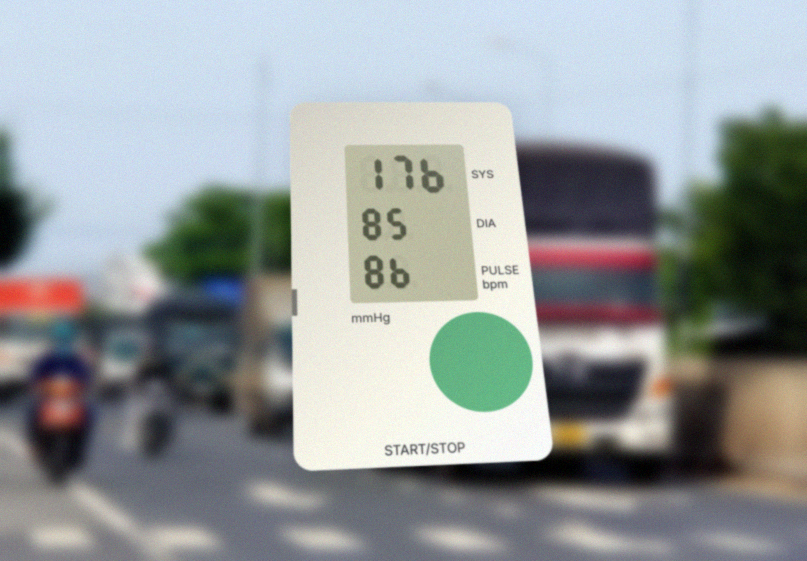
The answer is 85; mmHg
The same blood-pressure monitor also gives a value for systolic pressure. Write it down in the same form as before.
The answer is 176; mmHg
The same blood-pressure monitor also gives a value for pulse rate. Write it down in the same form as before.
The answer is 86; bpm
